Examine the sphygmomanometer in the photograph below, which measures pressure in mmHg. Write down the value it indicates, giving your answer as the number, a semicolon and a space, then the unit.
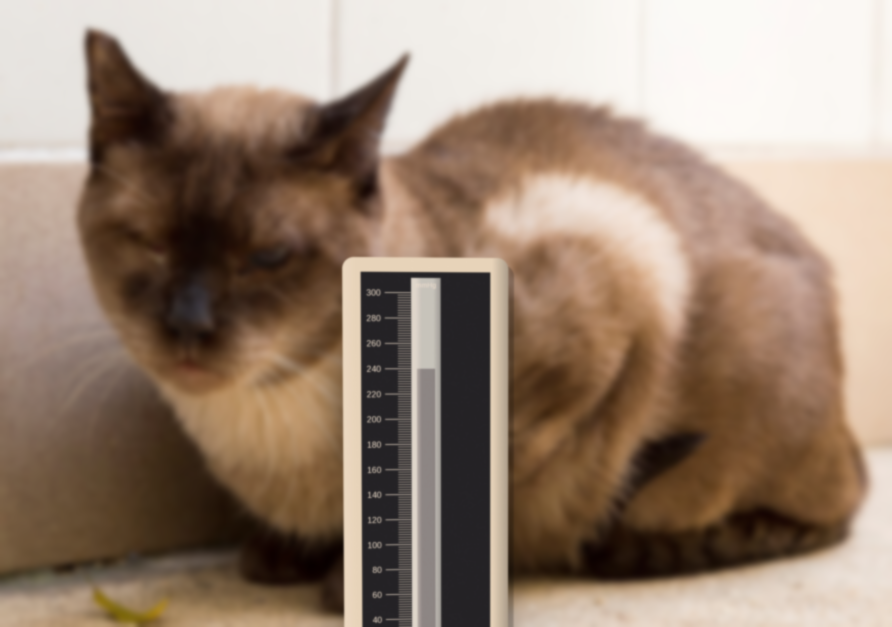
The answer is 240; mmHg
